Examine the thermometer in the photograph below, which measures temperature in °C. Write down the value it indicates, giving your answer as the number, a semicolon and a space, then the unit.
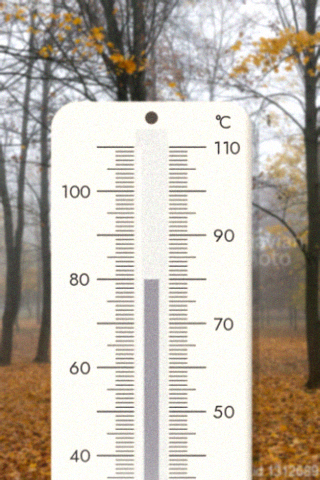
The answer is 80; °C
